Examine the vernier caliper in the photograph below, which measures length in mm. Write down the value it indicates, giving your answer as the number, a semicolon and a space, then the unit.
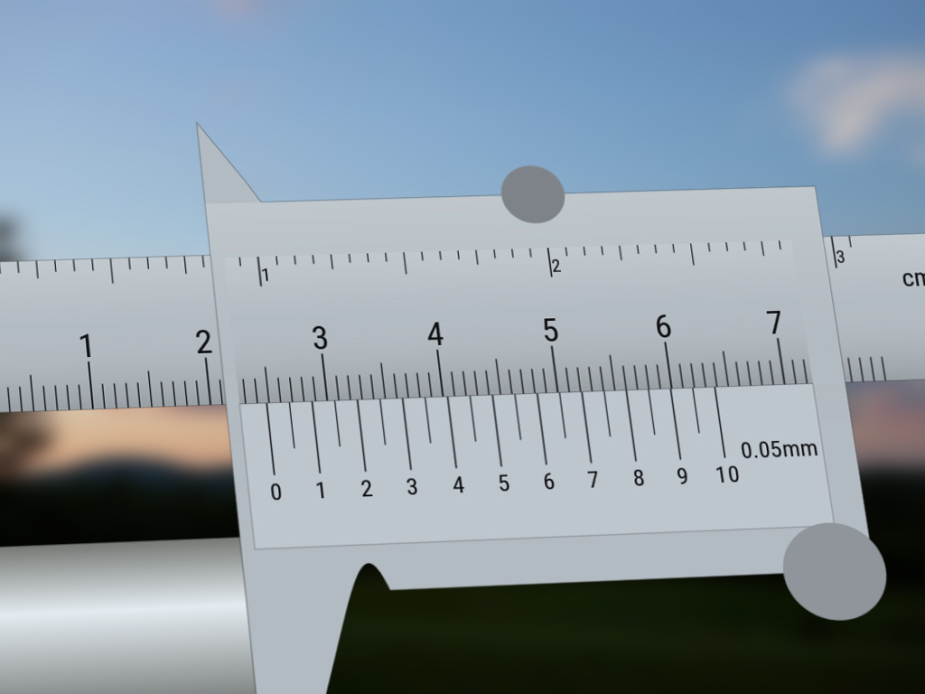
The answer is 24.8; mm
